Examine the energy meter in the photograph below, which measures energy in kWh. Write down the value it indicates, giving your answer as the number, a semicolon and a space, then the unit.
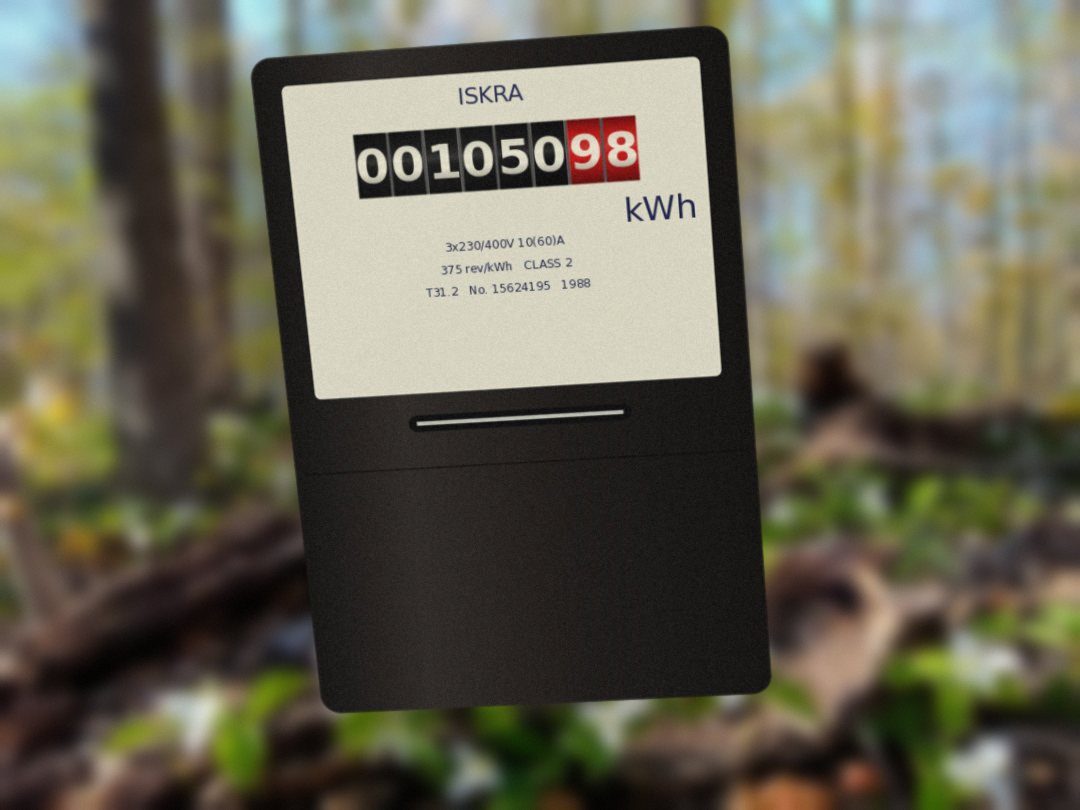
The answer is 1050.98; kWh
